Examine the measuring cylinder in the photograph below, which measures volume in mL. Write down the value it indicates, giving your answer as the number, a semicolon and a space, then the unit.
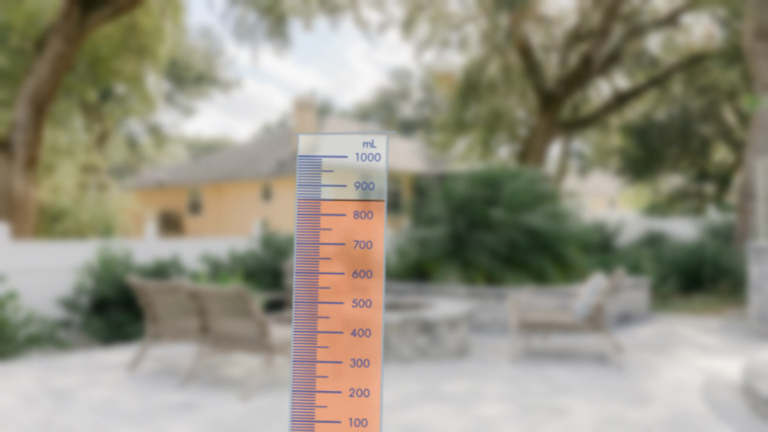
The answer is 850; mL
